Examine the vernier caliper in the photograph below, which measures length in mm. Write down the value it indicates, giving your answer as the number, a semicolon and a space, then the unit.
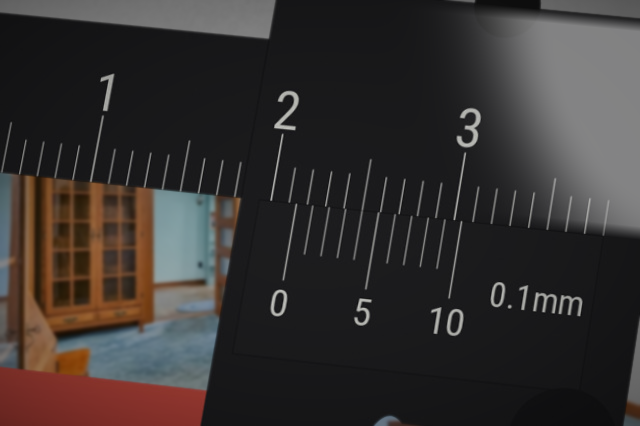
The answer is 21.4; mm
